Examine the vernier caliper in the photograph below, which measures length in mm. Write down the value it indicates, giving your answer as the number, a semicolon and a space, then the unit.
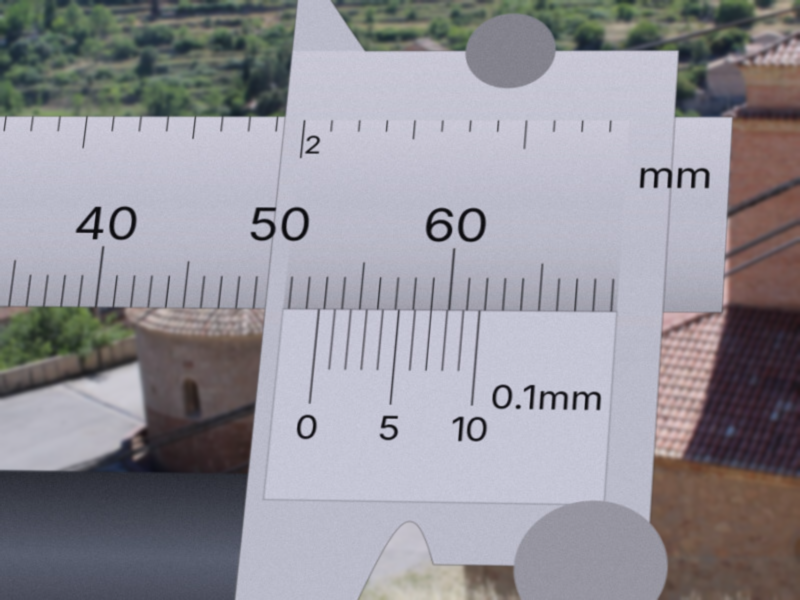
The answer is 52.7; mm
